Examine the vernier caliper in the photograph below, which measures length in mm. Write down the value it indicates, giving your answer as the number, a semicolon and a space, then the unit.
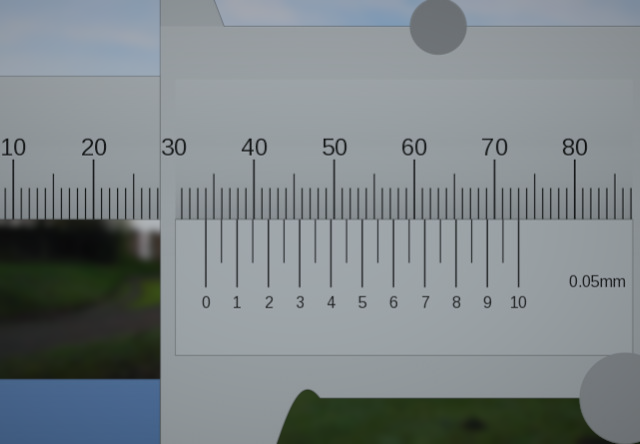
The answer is 34.0; mm
